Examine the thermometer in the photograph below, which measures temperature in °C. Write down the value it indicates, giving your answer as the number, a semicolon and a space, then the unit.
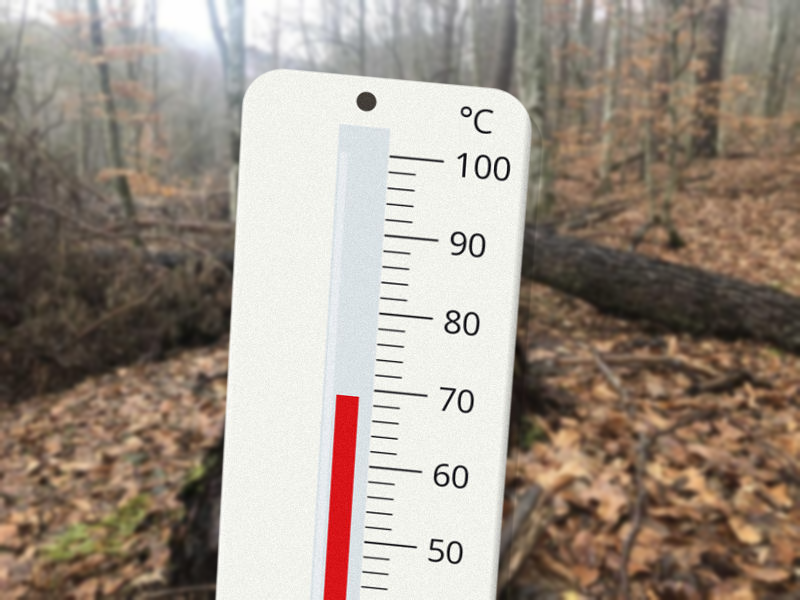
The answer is 69; °C
